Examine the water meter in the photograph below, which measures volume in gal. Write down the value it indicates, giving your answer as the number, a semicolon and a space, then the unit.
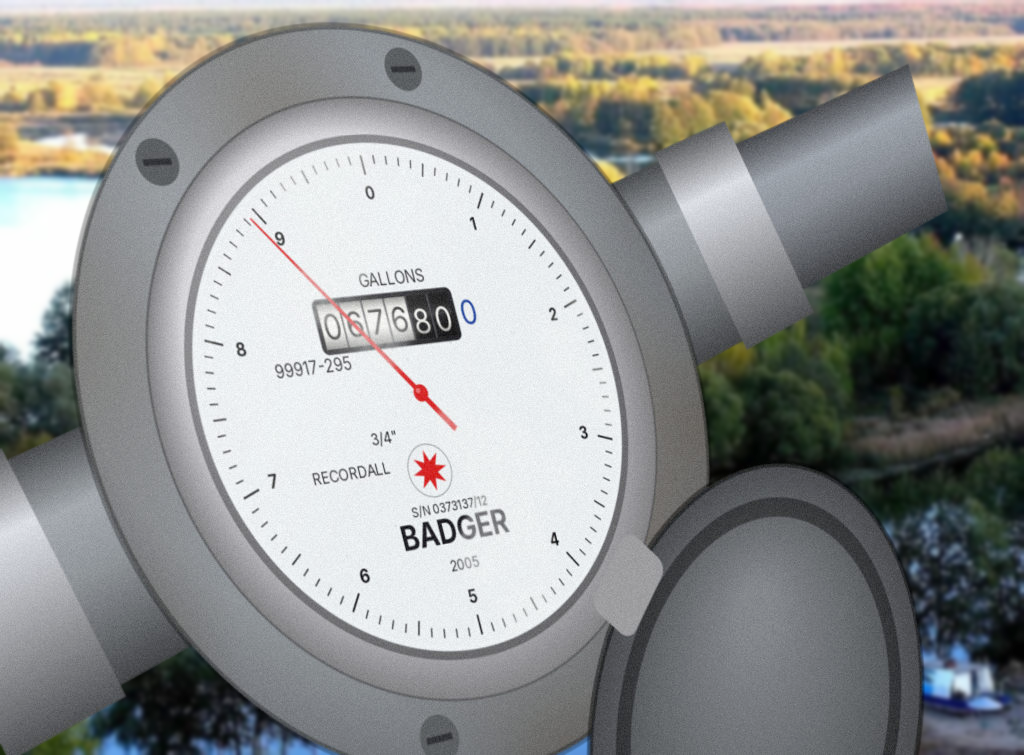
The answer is 676798.9; gal
